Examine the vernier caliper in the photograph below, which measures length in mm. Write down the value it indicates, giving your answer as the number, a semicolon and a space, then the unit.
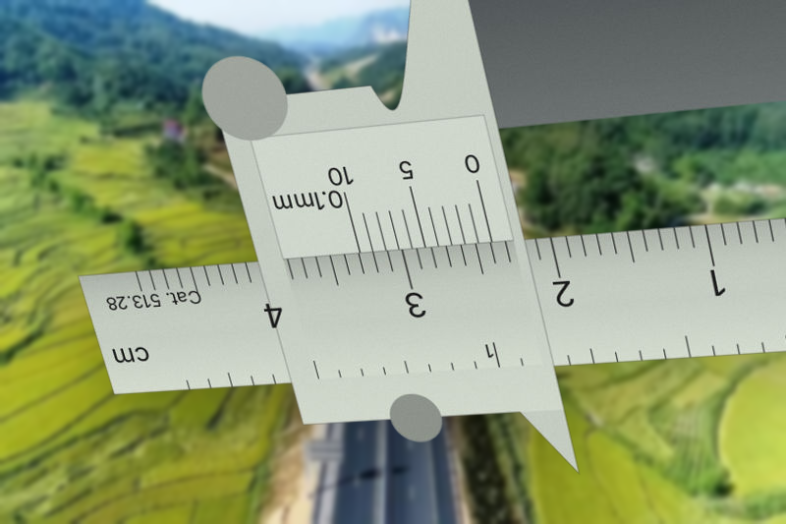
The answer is 23.9; mm
